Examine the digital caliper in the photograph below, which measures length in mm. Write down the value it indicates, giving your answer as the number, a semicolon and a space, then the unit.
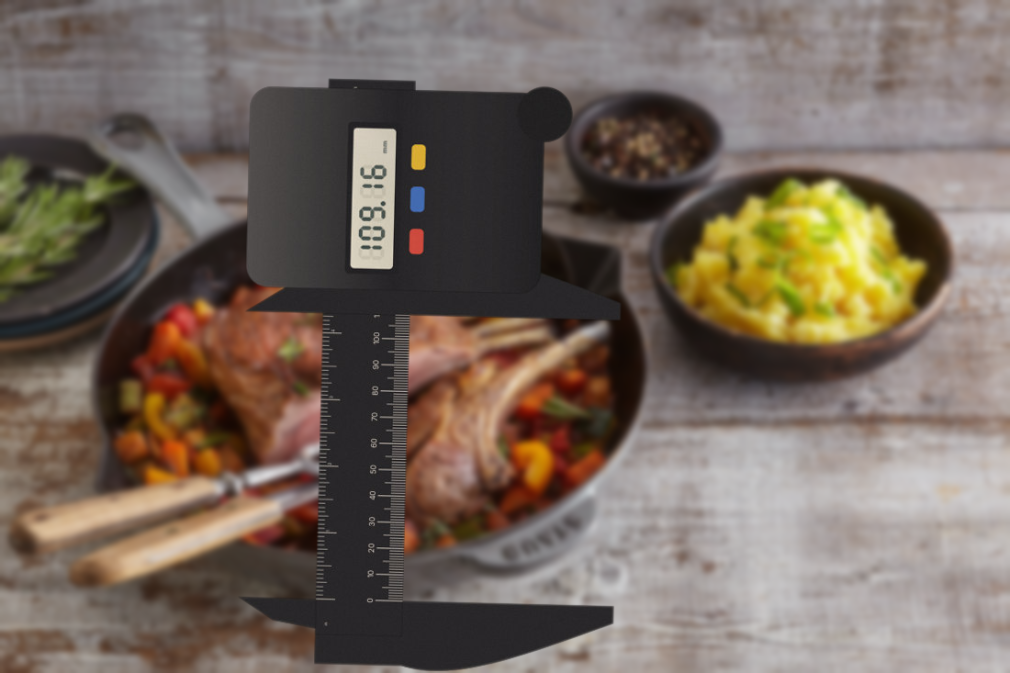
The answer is 109.16; mm
